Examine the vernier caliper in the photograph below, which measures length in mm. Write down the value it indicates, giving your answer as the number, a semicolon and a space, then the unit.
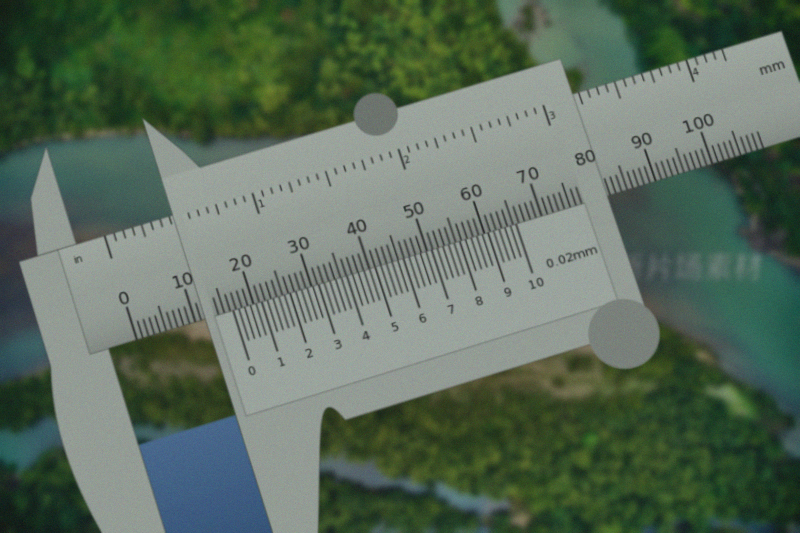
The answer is 16.5; mm
